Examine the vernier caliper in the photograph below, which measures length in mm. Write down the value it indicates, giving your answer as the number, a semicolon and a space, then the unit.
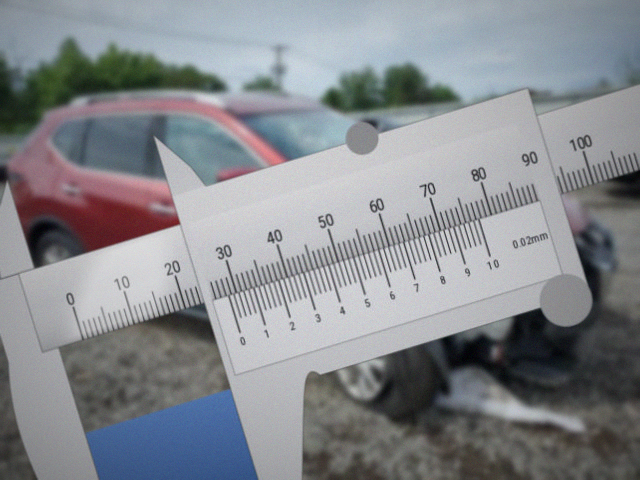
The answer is 28.5; mm
